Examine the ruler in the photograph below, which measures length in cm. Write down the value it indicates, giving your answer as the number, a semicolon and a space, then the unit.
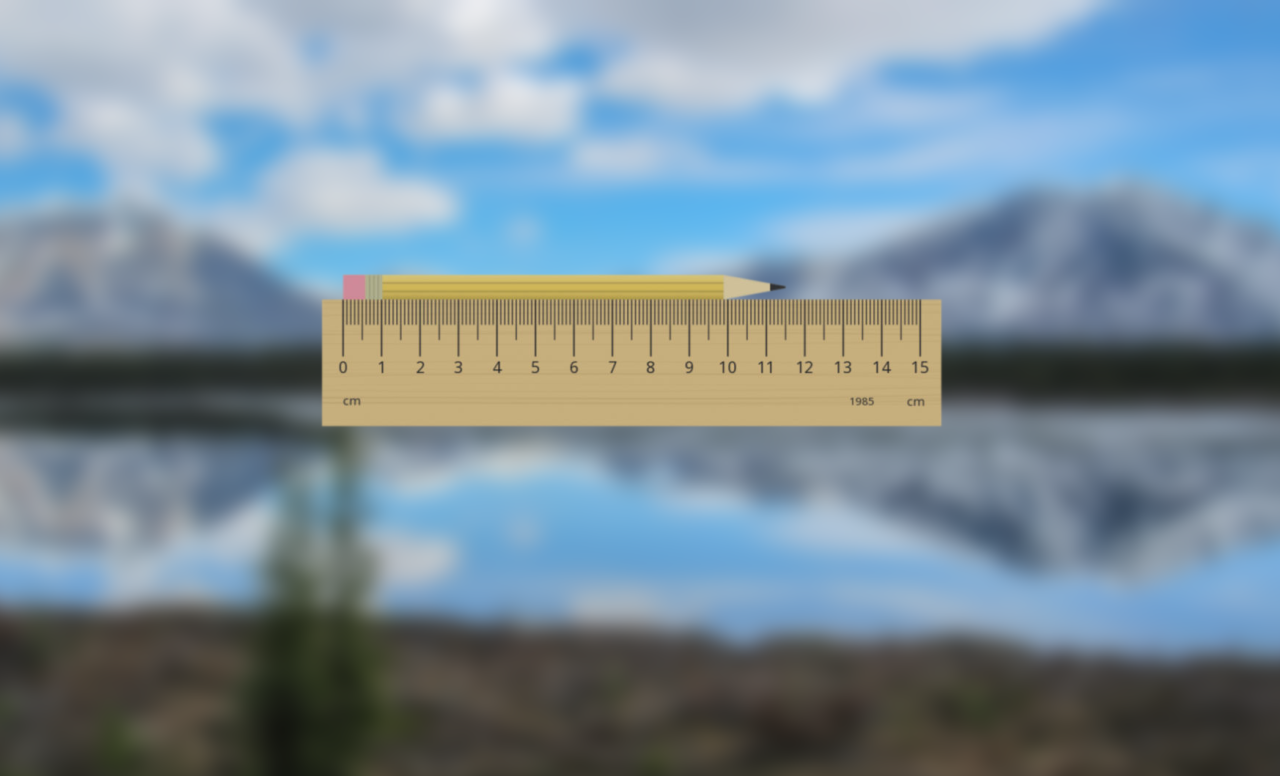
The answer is 11.5; cm
